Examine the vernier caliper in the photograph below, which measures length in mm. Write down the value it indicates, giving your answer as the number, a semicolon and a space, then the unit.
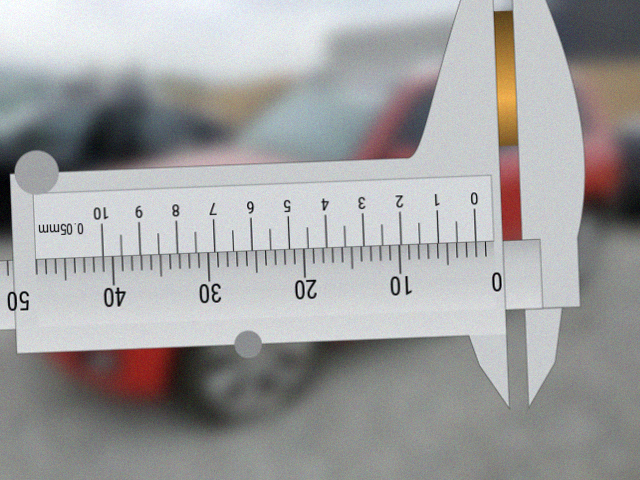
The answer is 2.0; mm
